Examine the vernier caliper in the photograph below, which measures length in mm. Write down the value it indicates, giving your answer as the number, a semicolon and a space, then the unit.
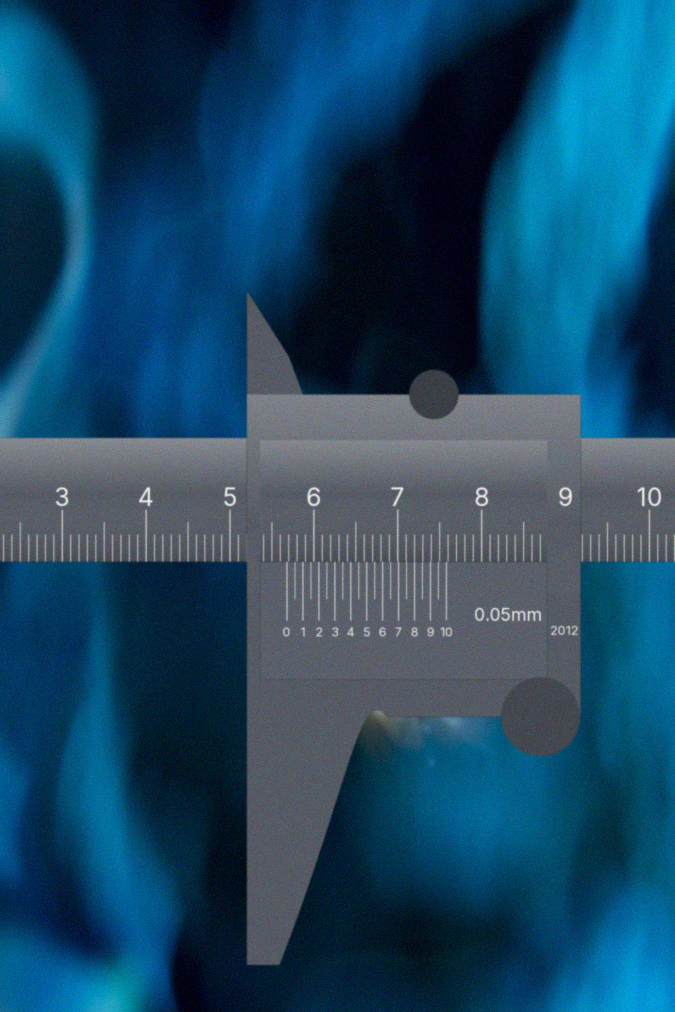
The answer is 56.8; mm
